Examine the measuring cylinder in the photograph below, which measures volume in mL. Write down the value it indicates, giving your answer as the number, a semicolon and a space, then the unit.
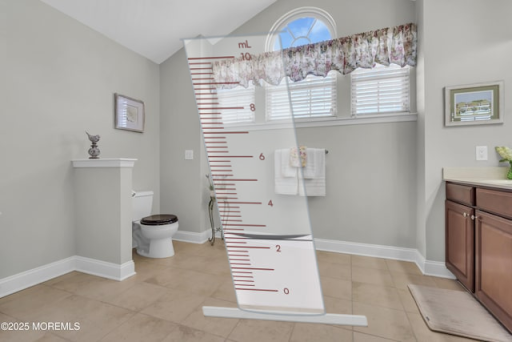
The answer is 2.4; mL
